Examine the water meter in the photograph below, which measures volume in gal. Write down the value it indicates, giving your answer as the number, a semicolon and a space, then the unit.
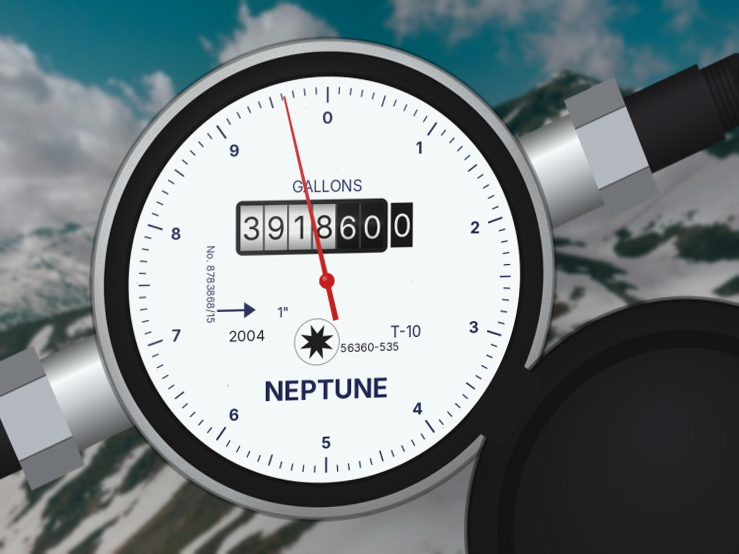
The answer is 3918599.6; gal
